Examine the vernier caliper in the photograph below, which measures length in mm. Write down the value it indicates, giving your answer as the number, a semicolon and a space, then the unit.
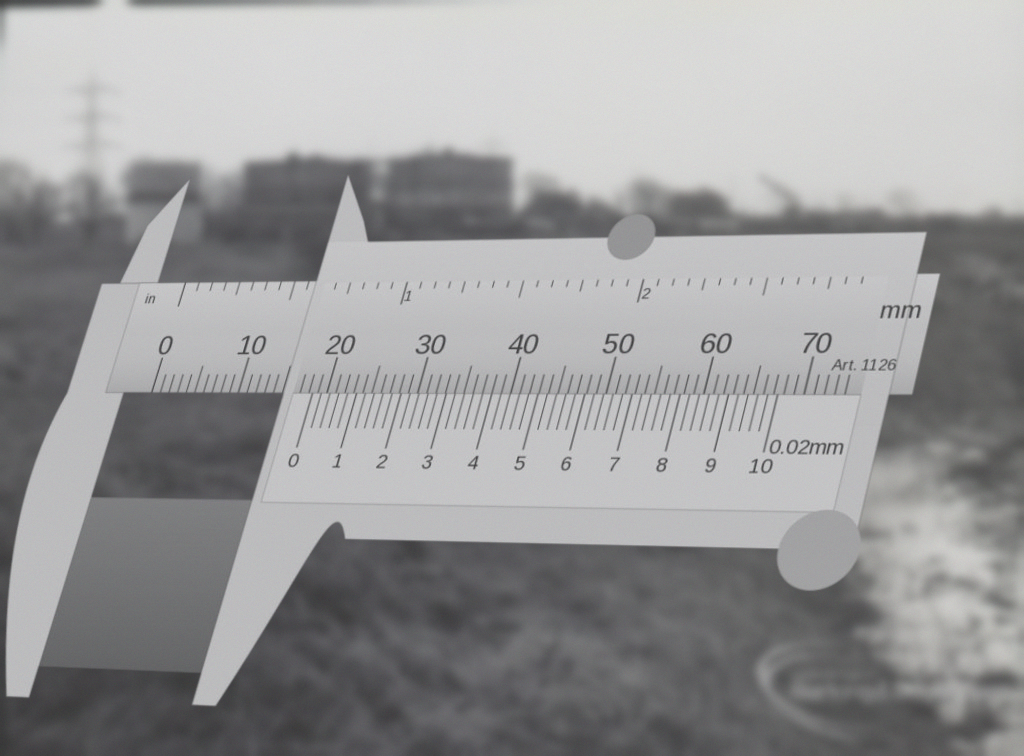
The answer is 18.4; mm
